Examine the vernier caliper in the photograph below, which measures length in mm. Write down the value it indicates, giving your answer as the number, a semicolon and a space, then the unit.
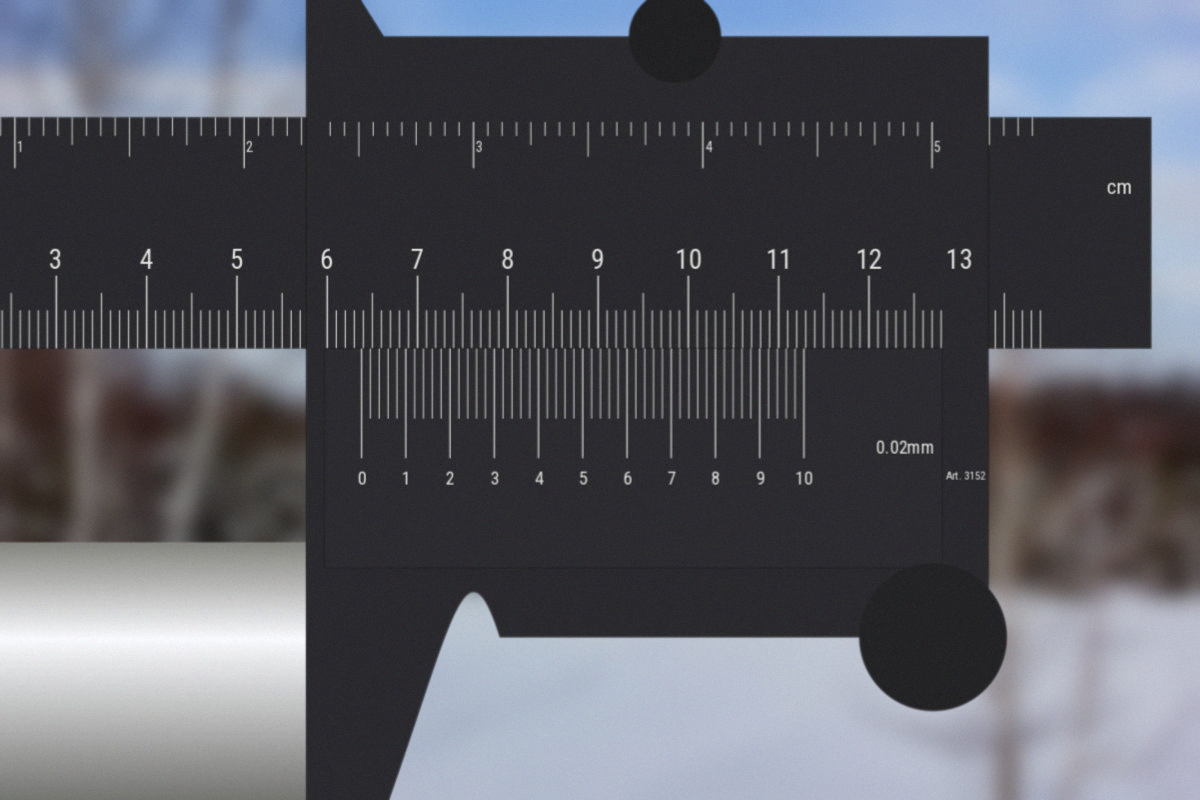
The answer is 63.8; mm
